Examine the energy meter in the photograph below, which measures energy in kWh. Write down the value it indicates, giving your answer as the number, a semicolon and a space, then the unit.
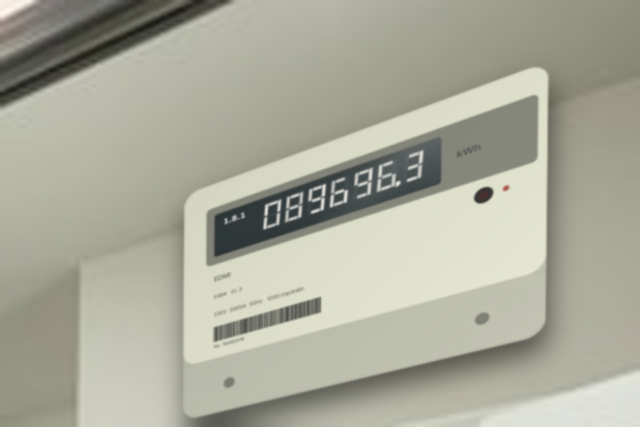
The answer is 89696.3; kWh
